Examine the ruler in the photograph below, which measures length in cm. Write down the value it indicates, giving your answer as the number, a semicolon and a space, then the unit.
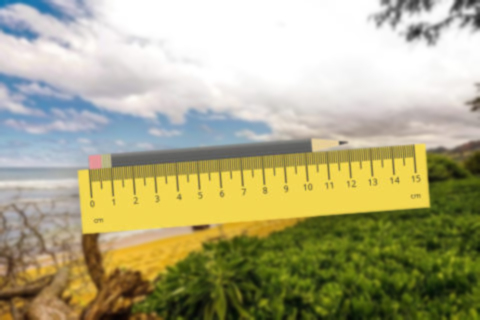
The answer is 12; cm
